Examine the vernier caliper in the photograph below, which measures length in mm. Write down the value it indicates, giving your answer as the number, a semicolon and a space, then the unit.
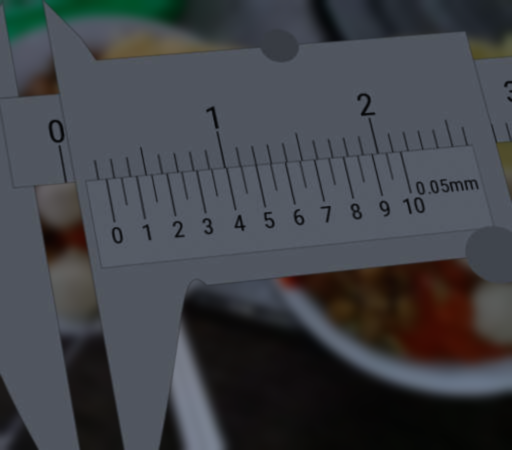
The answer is 2.5; mm
